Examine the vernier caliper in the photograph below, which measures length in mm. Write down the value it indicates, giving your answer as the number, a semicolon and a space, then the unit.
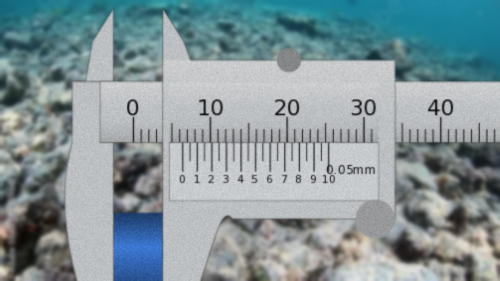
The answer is 6.4; mm
